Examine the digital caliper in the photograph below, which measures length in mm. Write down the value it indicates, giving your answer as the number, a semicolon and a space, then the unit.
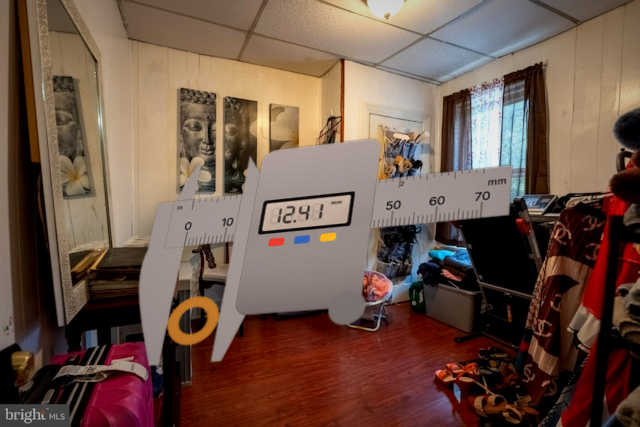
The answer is 12.41; mm
